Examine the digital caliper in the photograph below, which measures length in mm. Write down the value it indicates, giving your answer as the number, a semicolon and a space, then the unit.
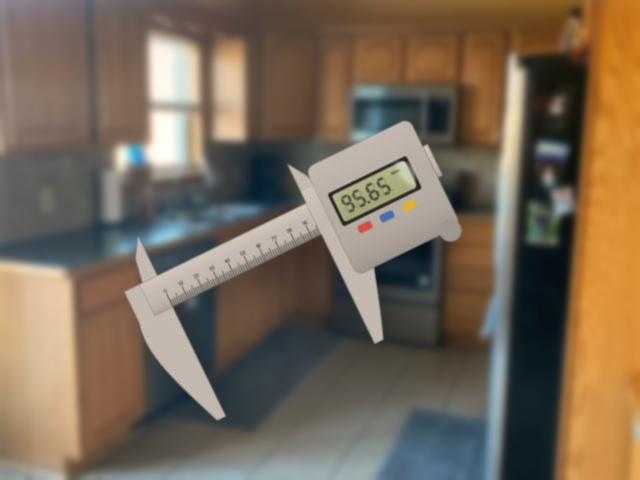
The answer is 95.65; mm
